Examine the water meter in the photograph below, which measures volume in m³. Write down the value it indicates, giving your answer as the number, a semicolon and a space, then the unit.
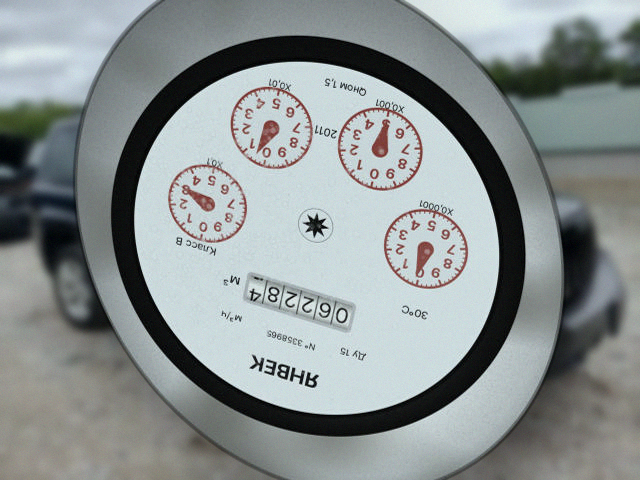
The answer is 62284.3050; m³
